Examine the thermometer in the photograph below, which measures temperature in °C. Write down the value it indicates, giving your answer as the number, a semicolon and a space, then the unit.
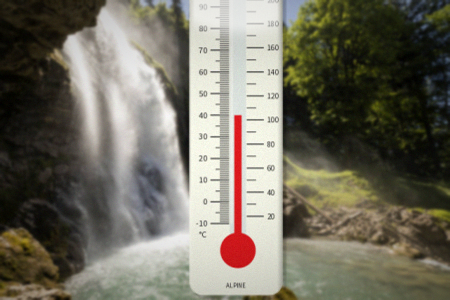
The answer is 40; °C
